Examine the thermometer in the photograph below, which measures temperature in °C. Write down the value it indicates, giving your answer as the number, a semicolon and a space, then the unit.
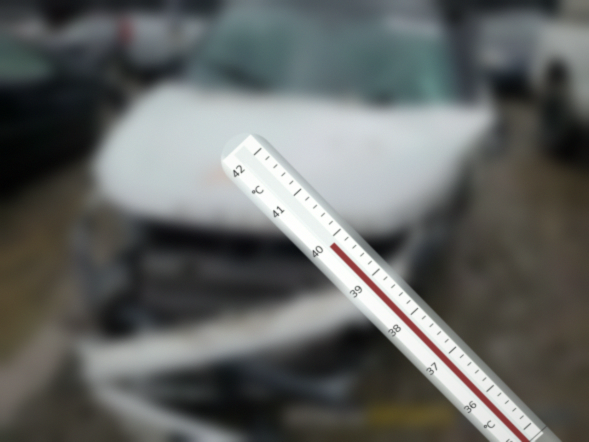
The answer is 39.9; °C
